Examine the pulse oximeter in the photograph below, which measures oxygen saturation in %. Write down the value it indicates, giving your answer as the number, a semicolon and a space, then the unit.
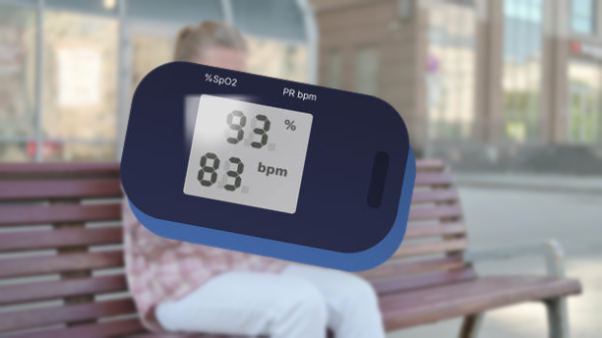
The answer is 93; %
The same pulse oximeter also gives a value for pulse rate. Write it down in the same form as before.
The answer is 83; bpm
